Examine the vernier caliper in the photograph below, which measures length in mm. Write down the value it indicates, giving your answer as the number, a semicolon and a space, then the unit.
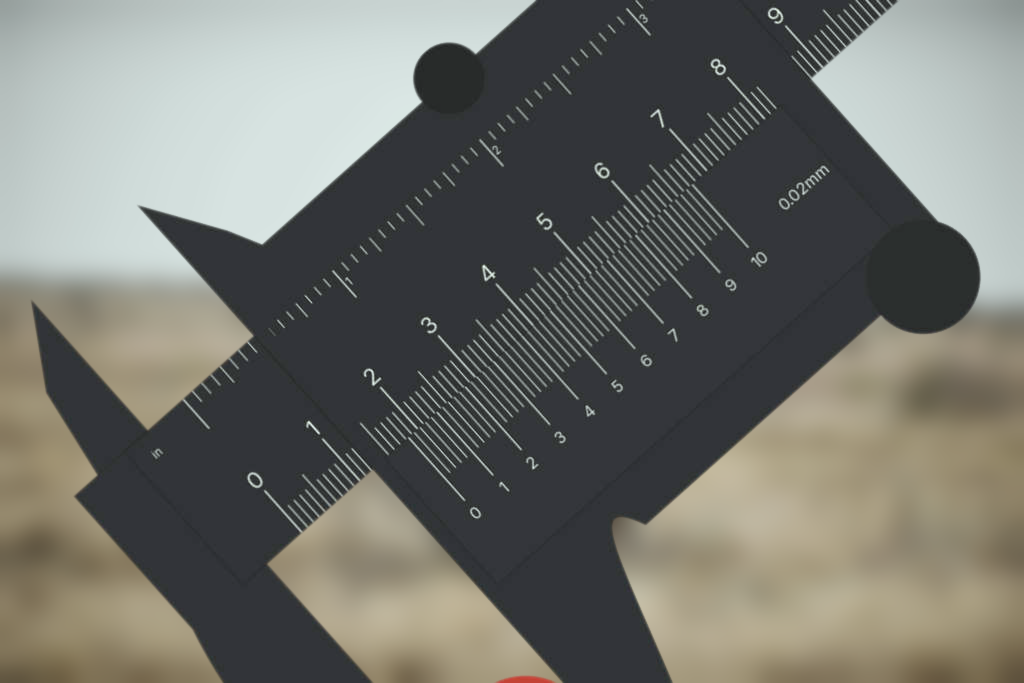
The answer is 18.4; mm
